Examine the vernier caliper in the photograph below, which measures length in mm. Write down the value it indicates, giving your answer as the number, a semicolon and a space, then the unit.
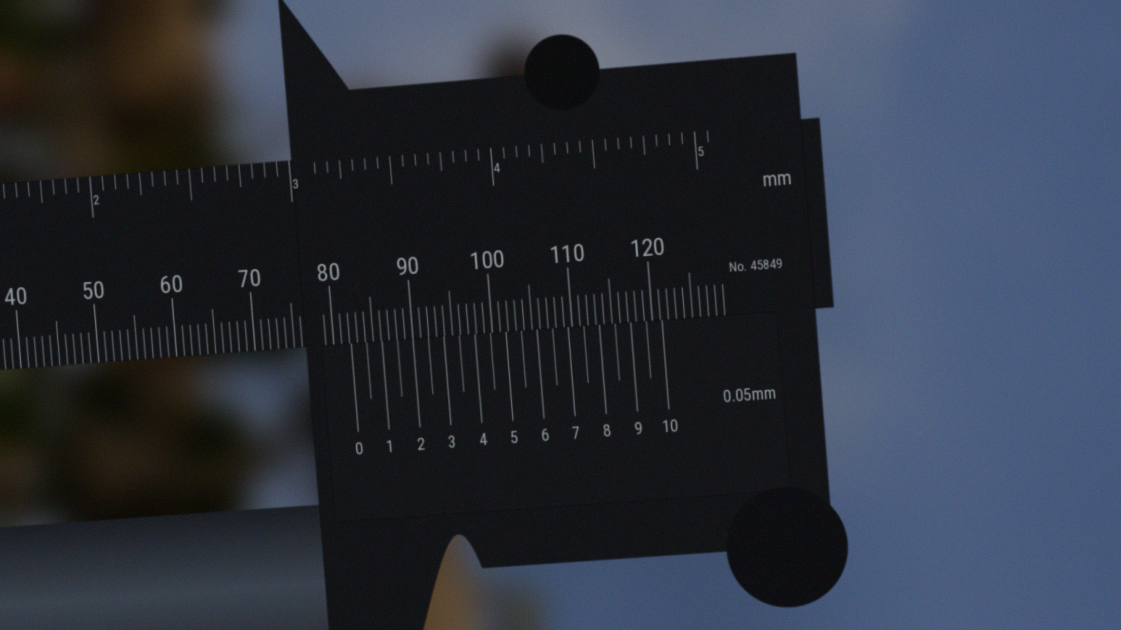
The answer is 82.2; mm
